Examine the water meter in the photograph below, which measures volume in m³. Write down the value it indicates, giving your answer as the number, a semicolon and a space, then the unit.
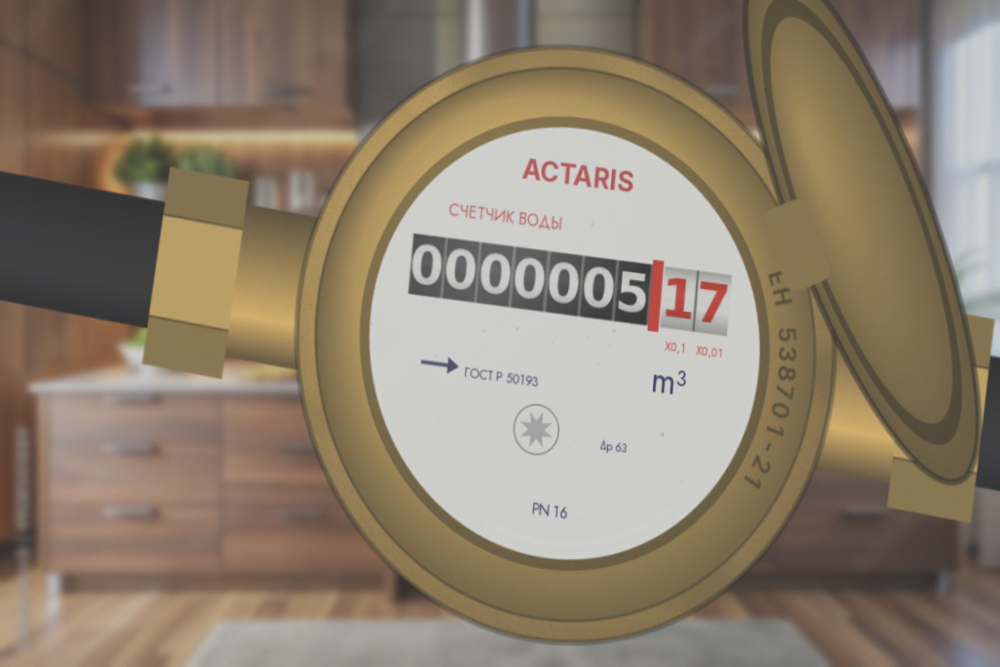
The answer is 5.17; m³
